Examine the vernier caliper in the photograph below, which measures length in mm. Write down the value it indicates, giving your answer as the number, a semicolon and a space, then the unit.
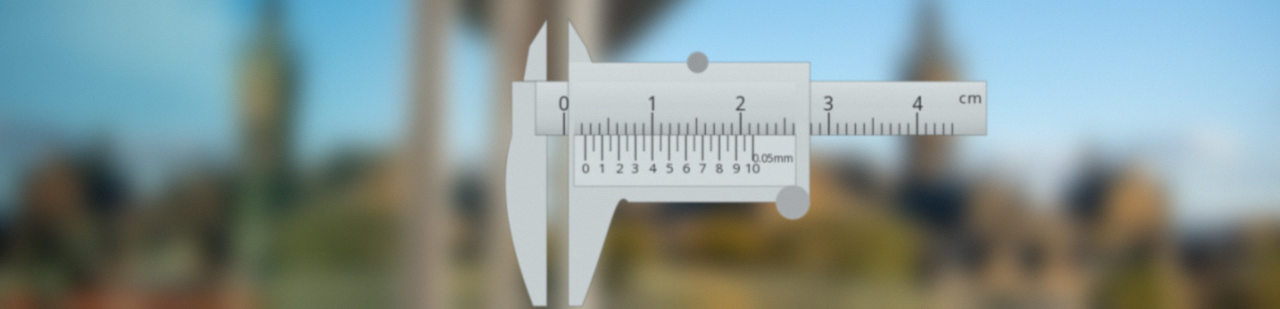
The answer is 2.4; mm
